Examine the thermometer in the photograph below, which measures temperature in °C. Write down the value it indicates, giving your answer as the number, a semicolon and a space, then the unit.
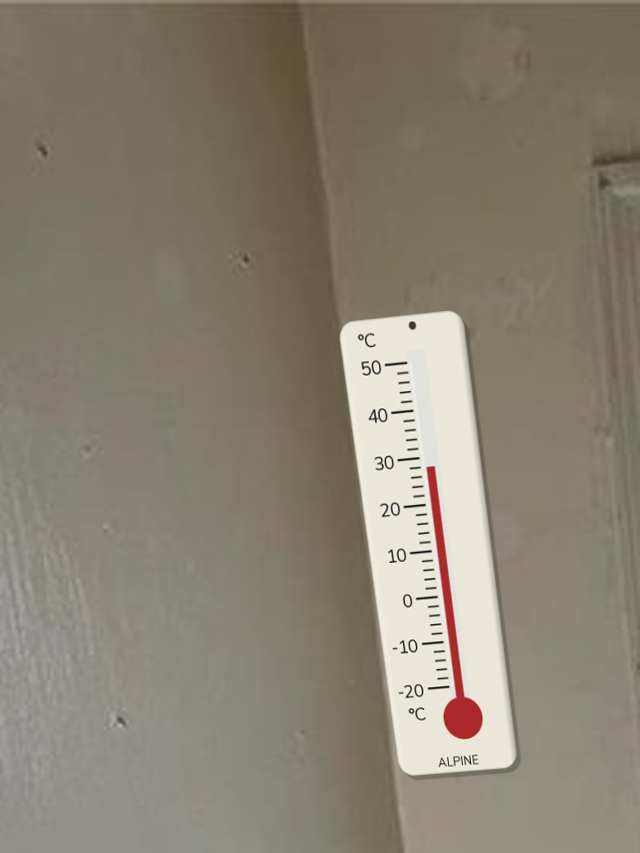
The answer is 28; °C
